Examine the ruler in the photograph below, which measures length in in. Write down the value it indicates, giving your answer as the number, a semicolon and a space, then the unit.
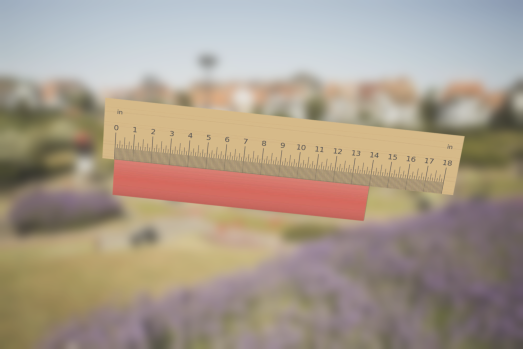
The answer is 14; in
